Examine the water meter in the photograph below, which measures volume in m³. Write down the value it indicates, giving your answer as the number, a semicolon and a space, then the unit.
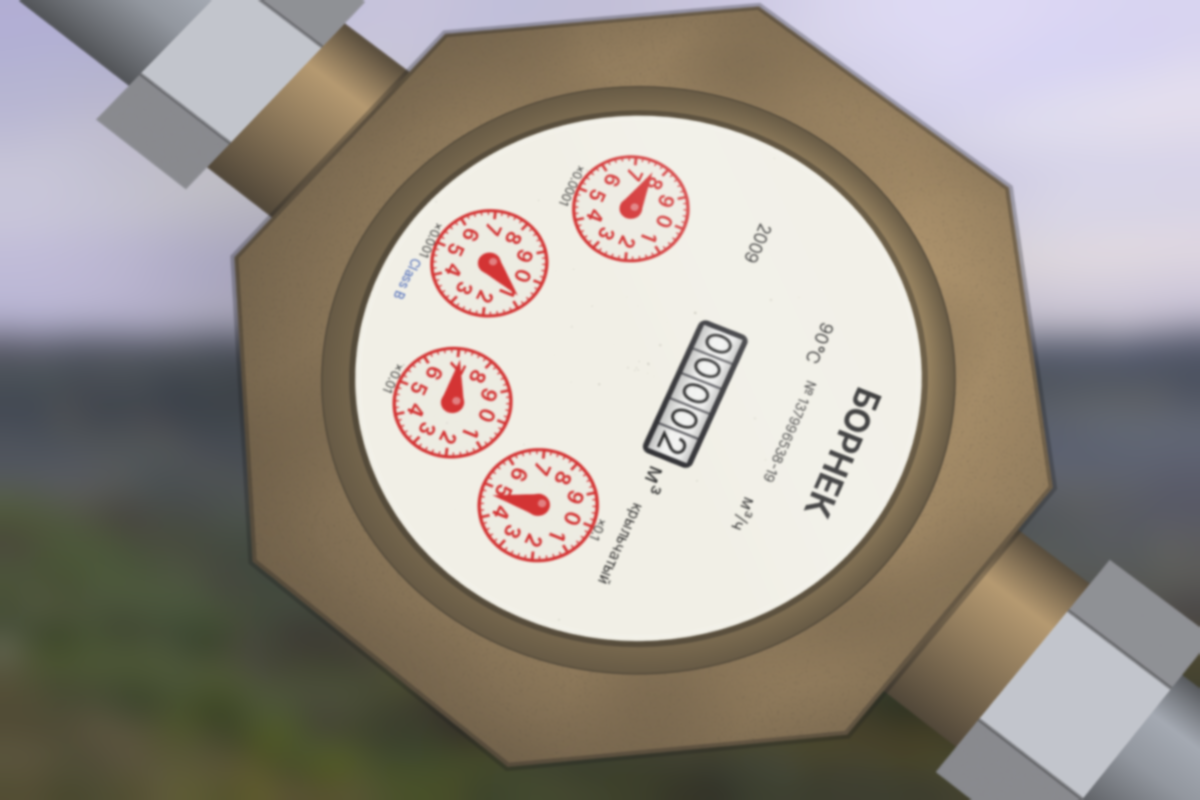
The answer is 2.4707; m³
